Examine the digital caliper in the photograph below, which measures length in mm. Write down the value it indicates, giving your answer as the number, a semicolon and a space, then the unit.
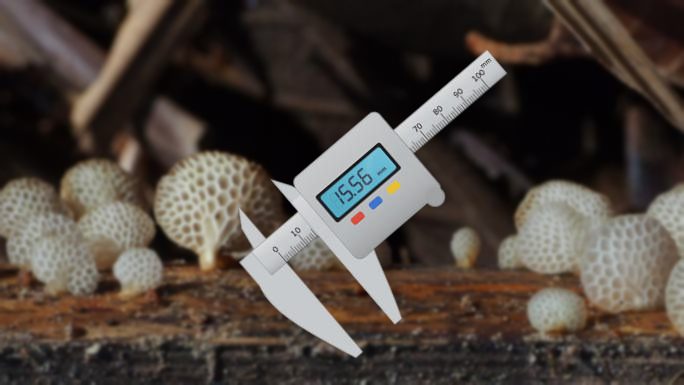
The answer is 15.56; mm
